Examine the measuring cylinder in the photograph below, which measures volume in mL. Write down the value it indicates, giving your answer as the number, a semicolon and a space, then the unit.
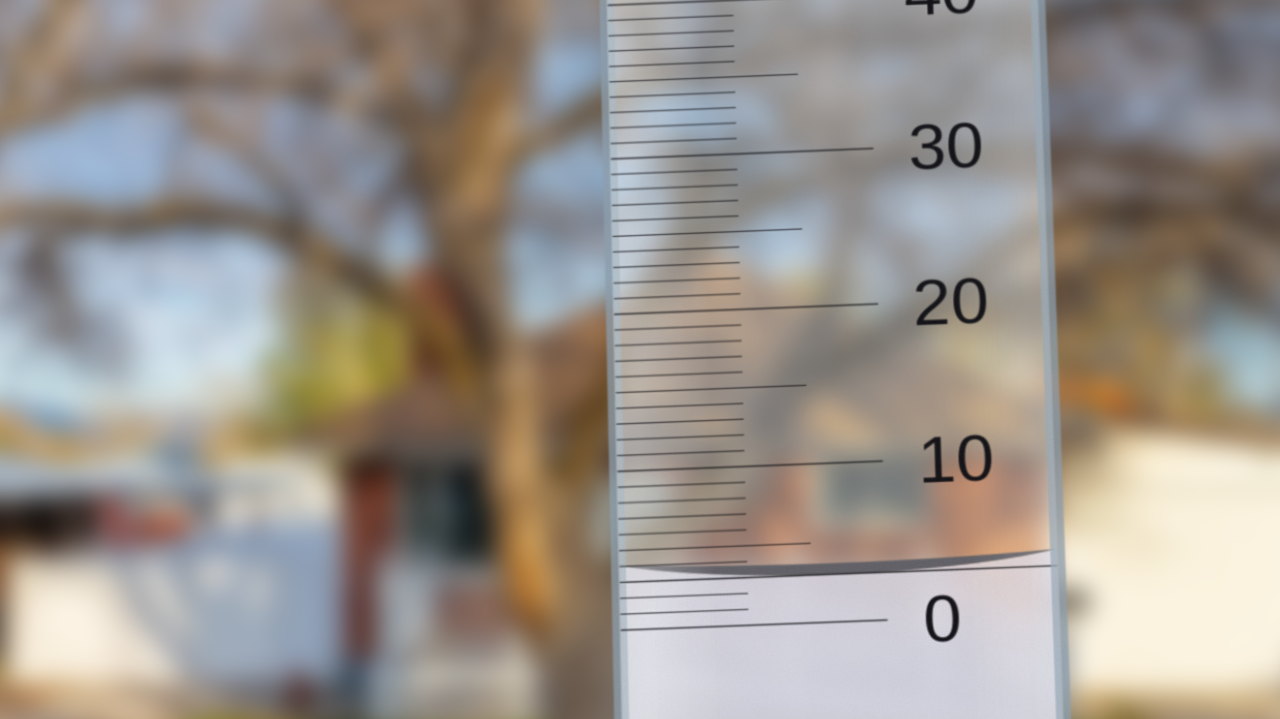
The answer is 3; mL
